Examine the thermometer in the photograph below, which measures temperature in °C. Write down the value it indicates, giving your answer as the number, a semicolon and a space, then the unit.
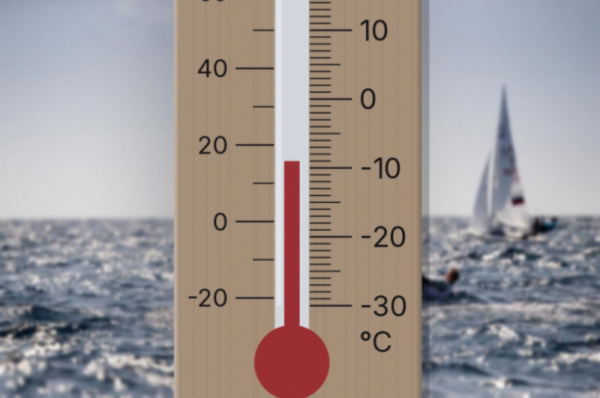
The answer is -9; °C
